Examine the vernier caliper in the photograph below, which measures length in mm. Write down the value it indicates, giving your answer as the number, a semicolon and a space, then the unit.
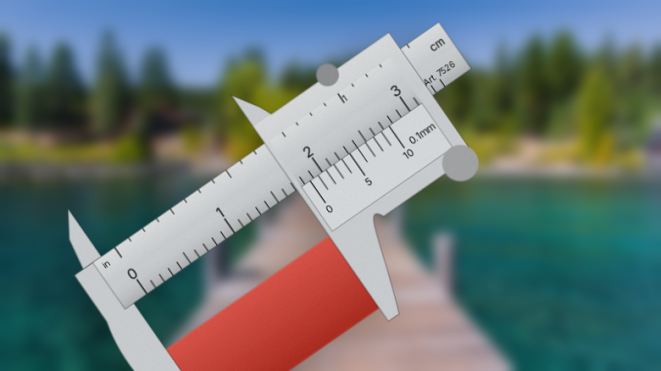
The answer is 18.6; mm
